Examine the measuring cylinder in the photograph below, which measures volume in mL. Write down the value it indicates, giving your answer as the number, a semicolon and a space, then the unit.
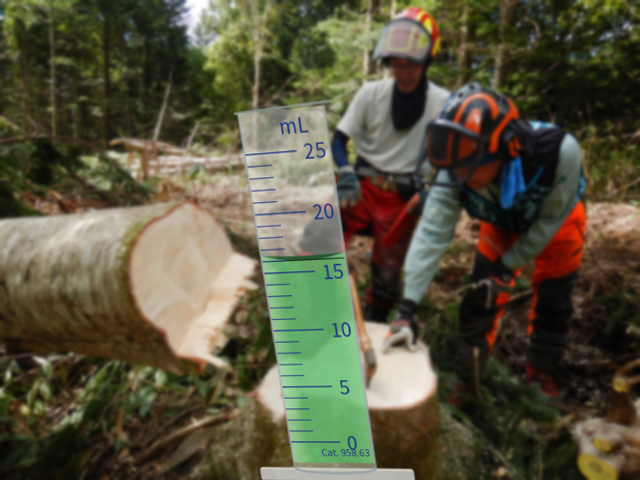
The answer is 16; mL
